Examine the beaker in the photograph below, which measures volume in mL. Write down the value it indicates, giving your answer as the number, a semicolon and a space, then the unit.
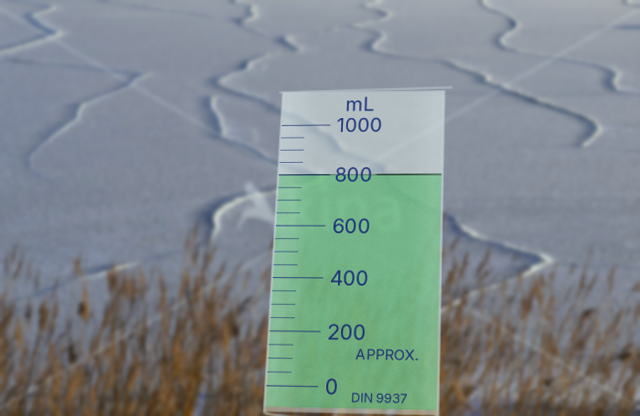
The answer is 800; mL
